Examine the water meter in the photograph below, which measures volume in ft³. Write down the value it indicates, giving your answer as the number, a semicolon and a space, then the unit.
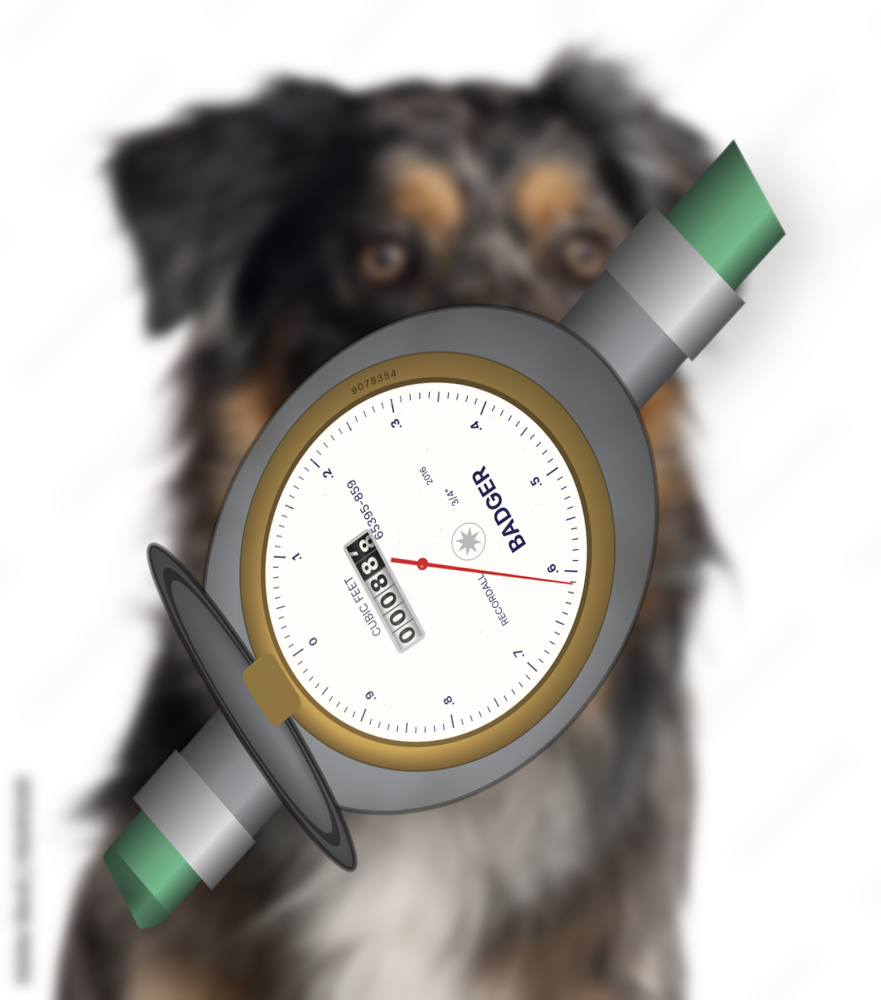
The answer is 887.61; ft³
